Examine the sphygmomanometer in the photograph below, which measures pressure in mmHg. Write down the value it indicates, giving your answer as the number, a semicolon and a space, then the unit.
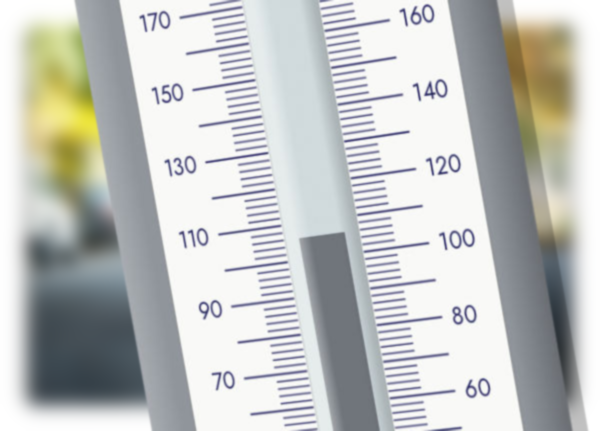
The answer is 106; mmHg
